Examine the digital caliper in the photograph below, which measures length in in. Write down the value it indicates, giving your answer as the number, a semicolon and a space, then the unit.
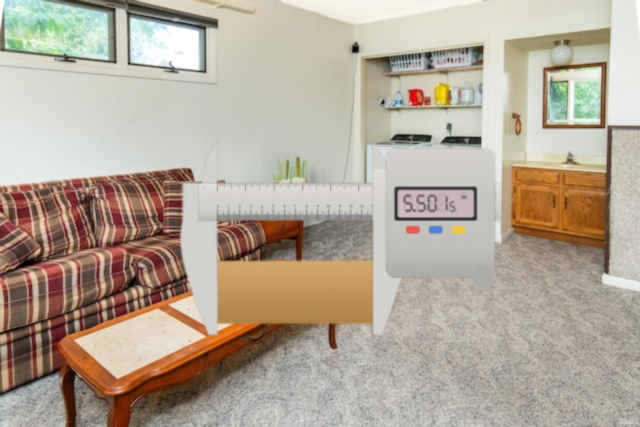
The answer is 5.5015; in
